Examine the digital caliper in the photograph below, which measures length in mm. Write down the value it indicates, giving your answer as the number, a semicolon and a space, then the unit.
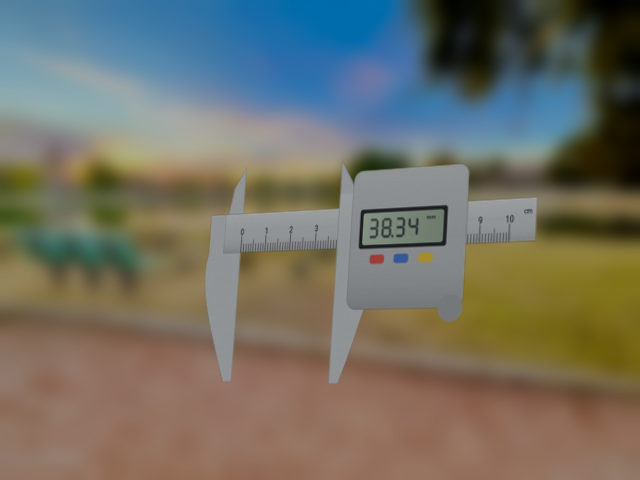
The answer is 38.34; mm
